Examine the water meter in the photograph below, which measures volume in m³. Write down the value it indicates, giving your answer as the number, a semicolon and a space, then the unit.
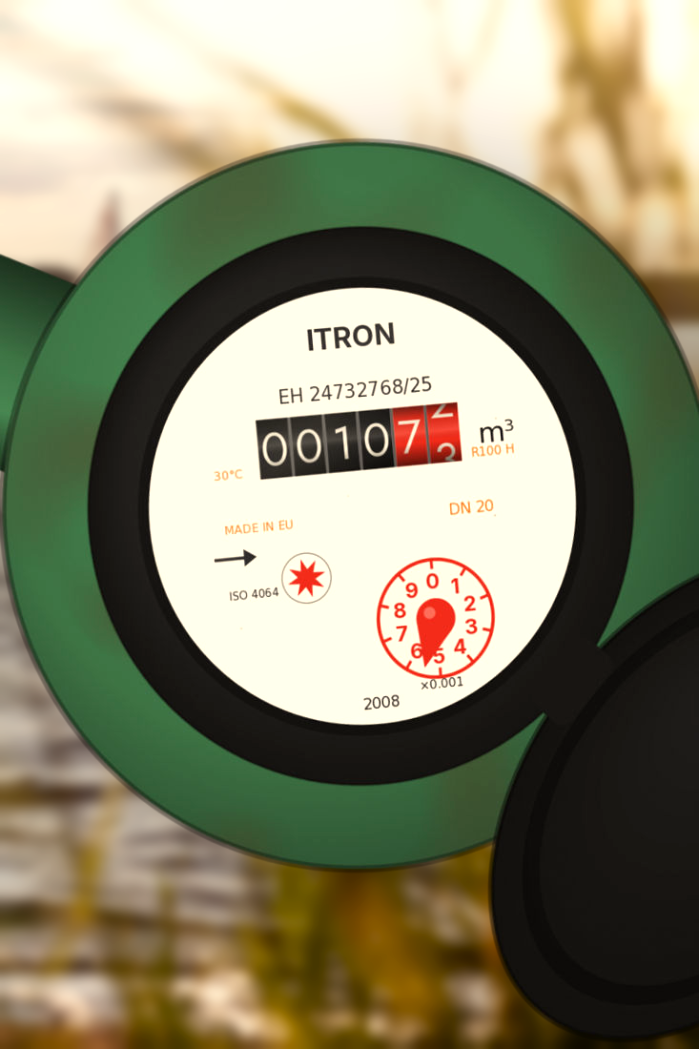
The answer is 10.725; m³
